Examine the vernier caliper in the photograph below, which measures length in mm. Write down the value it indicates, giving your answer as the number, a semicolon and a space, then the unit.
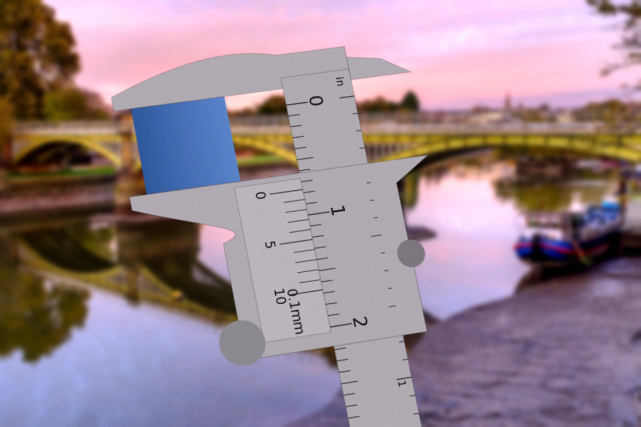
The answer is 7.7; mm
